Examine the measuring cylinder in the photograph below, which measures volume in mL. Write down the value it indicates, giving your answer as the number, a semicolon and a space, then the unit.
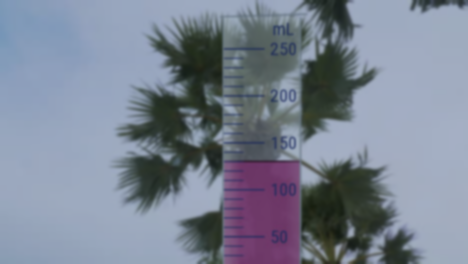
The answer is 130; mL
